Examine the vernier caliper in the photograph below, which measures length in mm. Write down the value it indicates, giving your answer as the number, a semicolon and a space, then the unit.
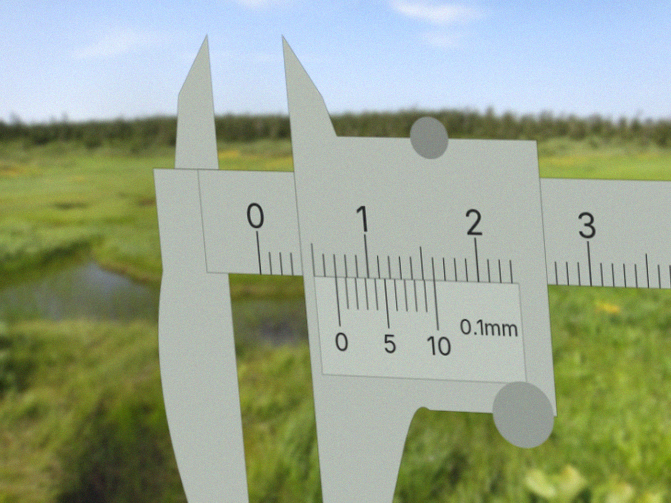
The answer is 7.0; mm
